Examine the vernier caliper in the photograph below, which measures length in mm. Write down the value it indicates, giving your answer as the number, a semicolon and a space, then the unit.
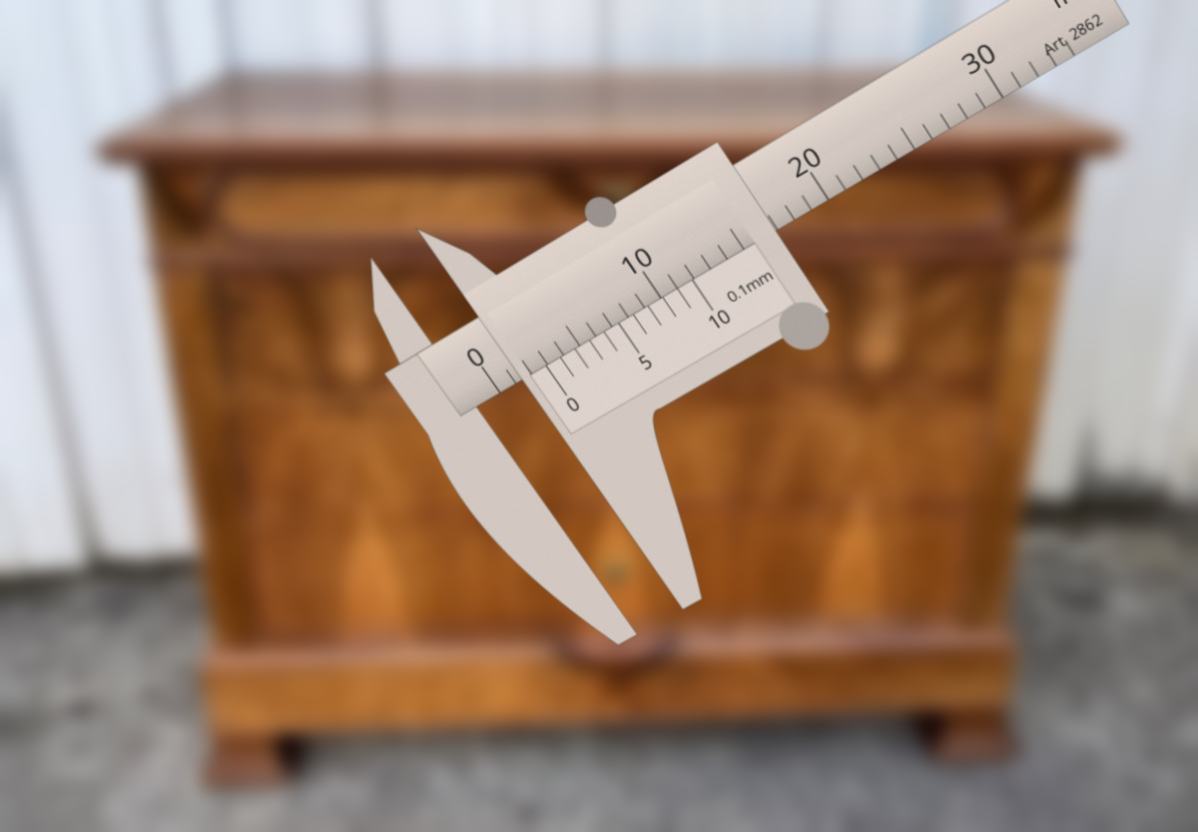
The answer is 2.9; mm
